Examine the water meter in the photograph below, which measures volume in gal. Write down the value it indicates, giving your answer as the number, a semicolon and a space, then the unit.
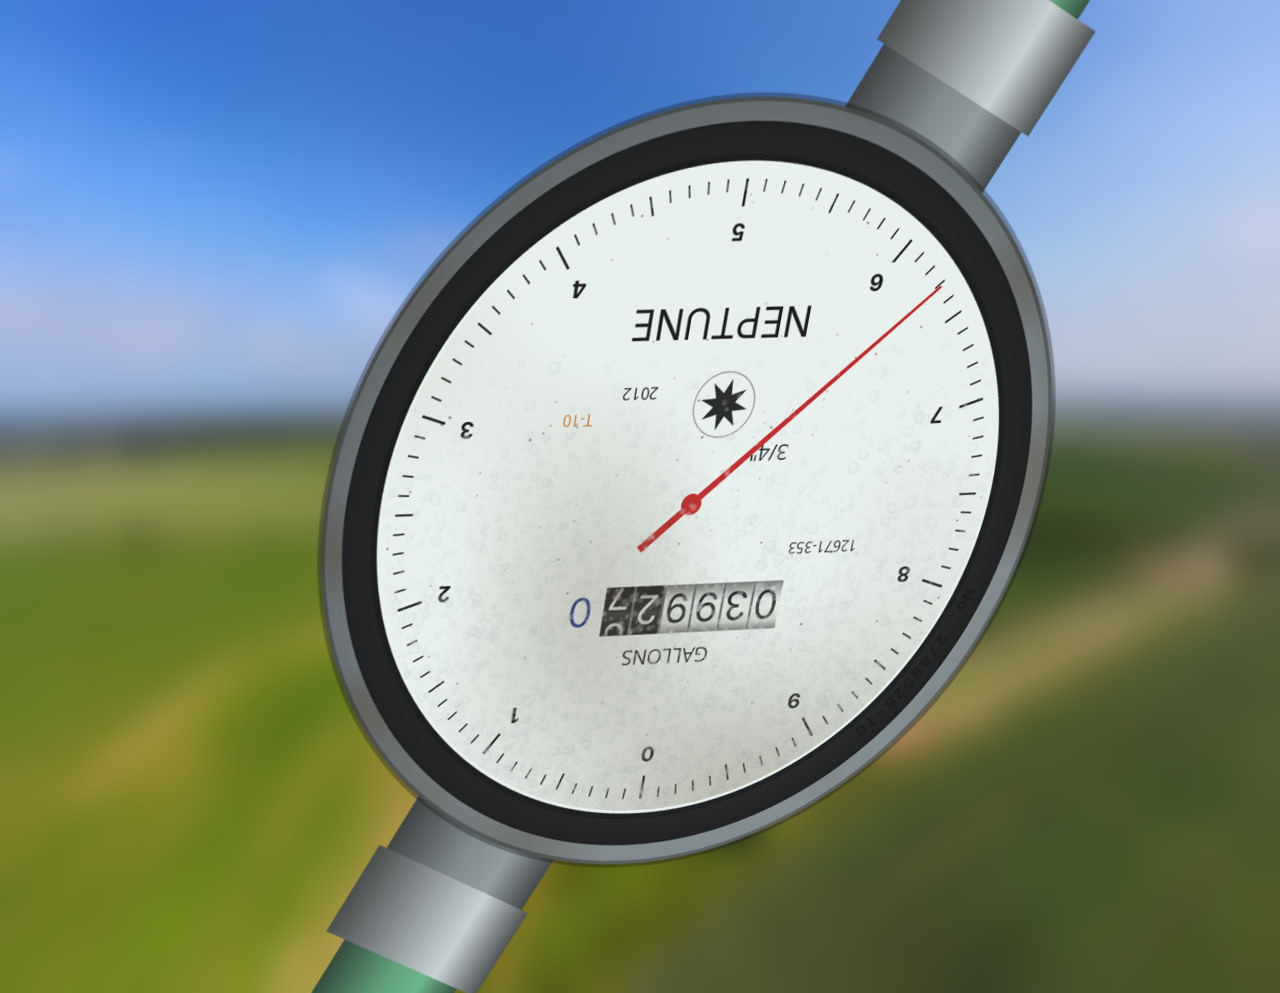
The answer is 399266.3; gal
